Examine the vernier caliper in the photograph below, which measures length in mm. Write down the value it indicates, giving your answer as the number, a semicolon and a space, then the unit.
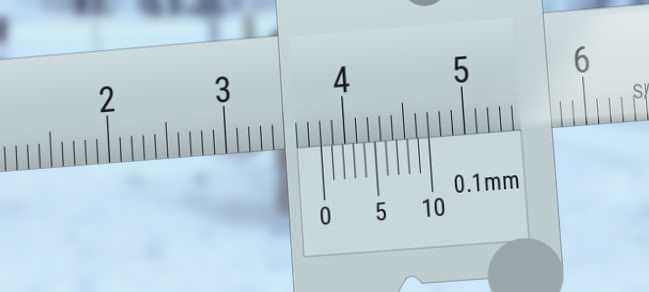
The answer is 38.0; mm
